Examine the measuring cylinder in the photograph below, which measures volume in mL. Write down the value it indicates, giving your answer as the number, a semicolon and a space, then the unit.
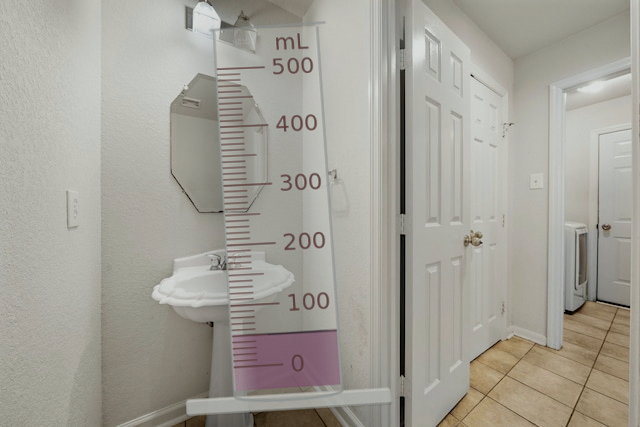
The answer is 50; mL
